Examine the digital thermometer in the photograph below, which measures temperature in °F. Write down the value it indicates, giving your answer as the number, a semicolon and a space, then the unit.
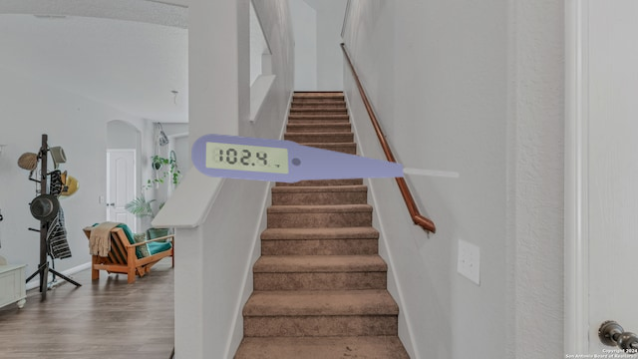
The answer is 102.4; °F
